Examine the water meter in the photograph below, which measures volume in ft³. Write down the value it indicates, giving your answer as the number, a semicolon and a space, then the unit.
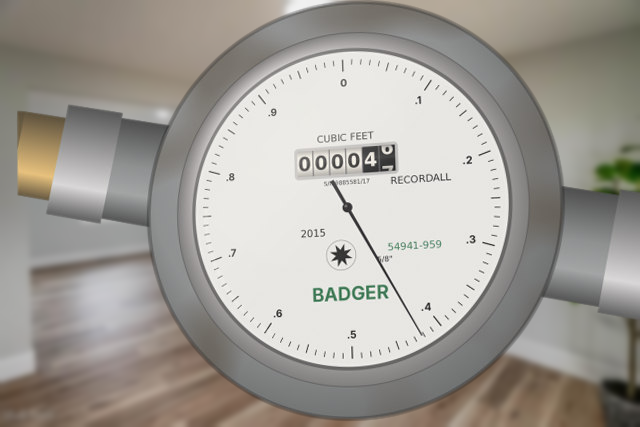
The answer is 46.42; ft³
